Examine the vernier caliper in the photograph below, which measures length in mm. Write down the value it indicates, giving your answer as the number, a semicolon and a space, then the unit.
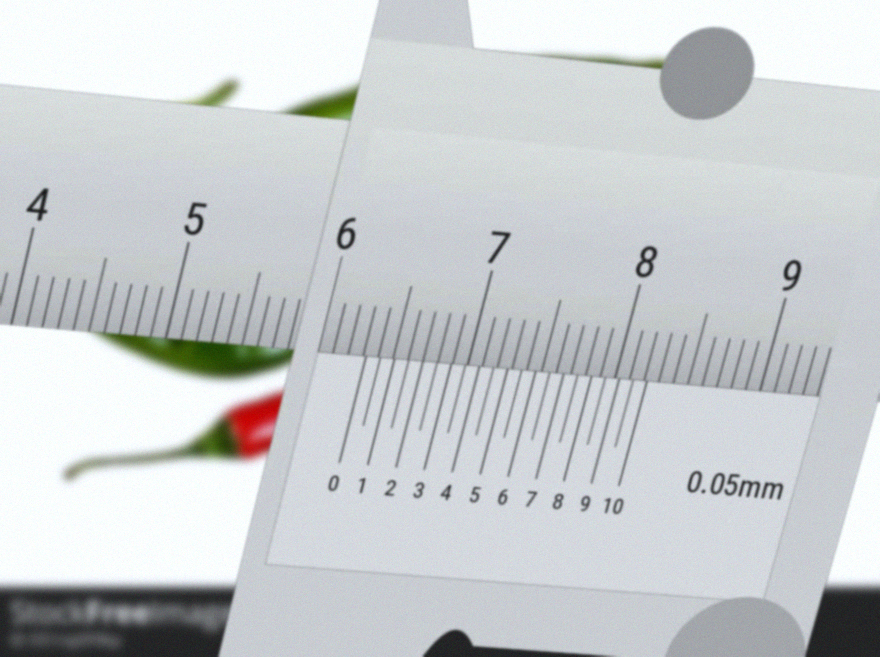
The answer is 63.2; mm
